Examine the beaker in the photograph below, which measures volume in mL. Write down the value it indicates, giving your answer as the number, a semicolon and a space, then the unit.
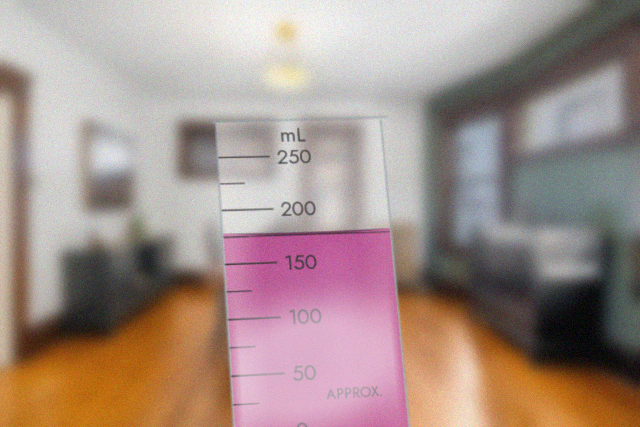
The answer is 175; mL
